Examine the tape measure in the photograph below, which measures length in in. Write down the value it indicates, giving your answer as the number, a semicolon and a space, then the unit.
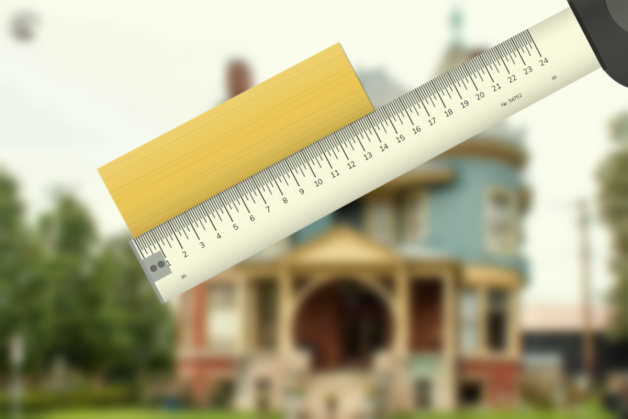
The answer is 14.5; in
